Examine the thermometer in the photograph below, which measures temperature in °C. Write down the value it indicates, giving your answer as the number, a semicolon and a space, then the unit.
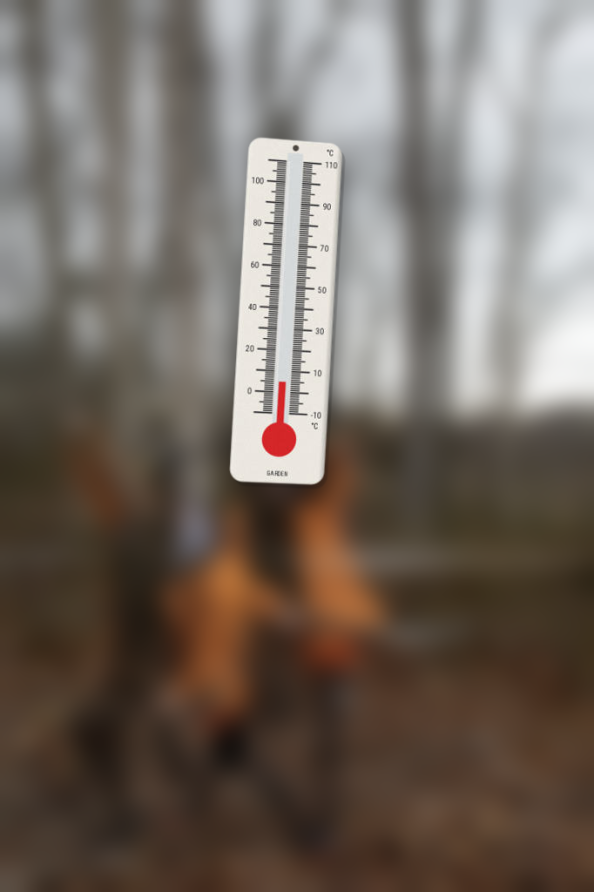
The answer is 5; °C
